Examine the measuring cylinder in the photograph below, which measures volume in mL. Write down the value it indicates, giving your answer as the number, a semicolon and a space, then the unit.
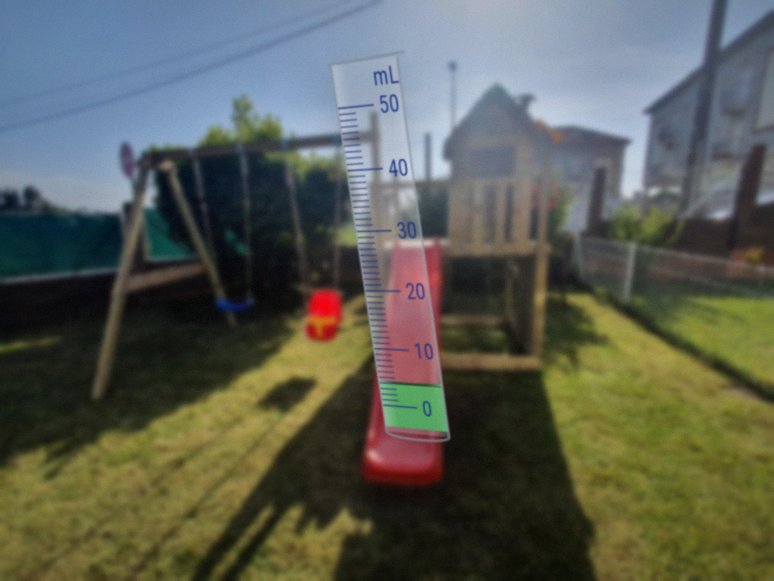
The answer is 4; mL
